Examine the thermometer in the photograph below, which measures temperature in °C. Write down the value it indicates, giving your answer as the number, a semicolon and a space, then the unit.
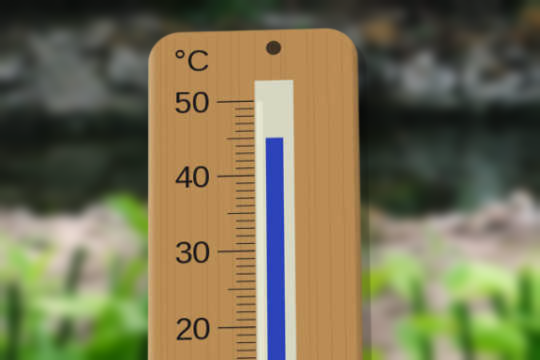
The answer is 45; °C
